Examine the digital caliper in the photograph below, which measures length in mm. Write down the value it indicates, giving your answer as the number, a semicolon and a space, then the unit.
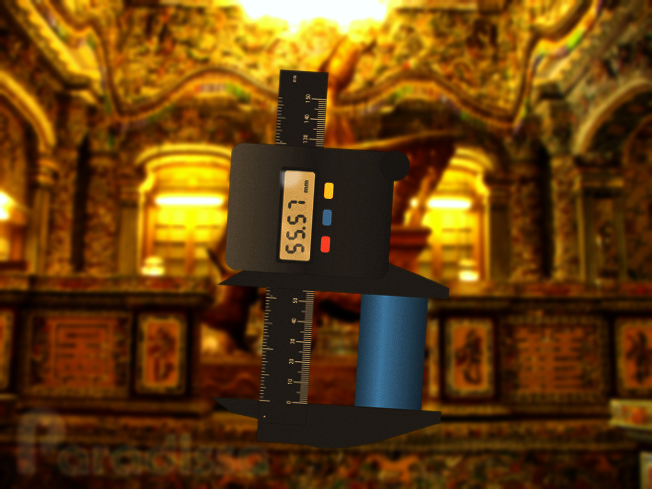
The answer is 55.57; mm
